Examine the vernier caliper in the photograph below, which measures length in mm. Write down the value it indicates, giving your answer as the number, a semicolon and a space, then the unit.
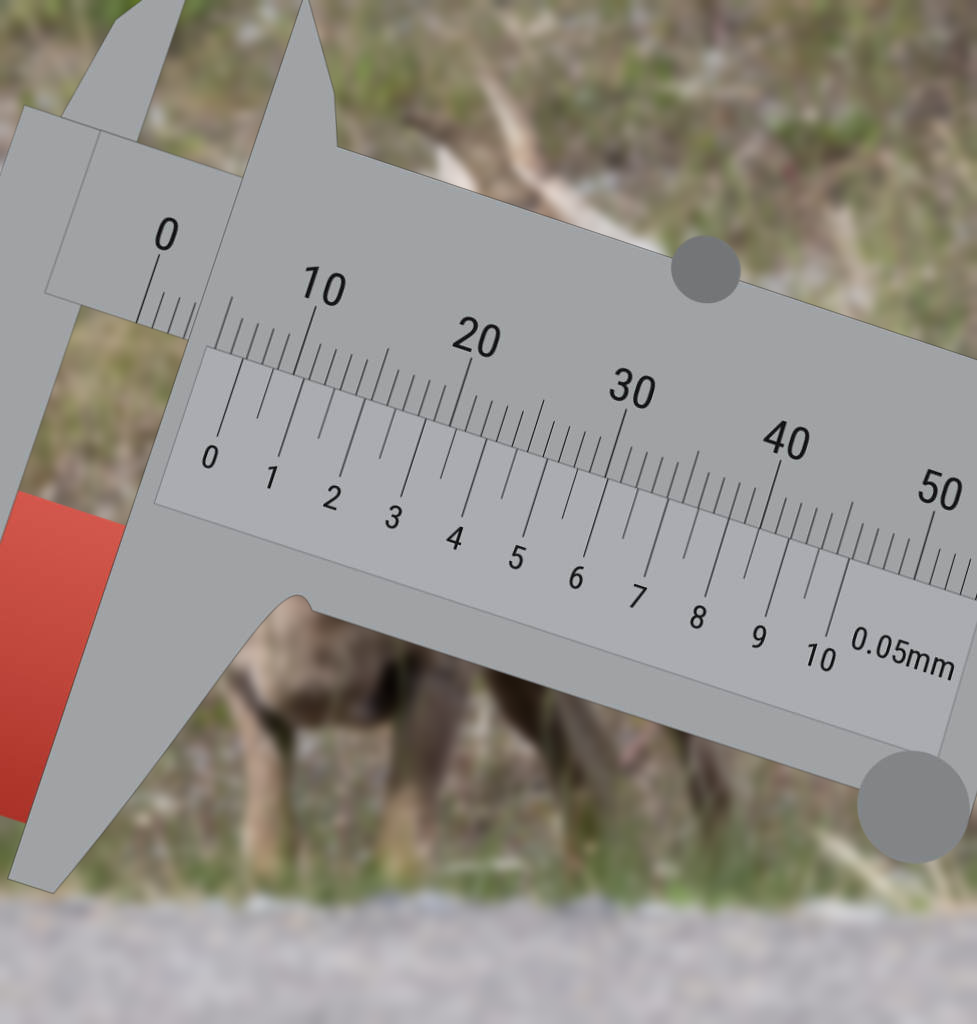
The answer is 6.8; mm
